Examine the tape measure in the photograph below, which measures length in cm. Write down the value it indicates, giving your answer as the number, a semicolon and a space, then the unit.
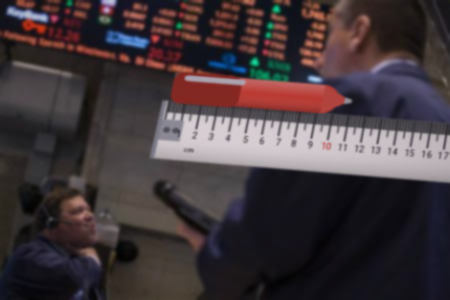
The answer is 11; cm
